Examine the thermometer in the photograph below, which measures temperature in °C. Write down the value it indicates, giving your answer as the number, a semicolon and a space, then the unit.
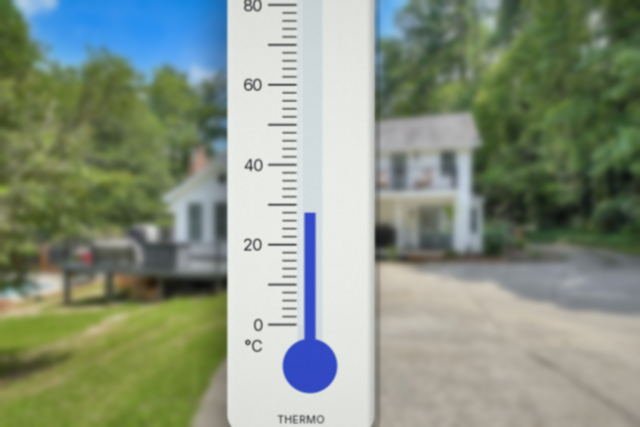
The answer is 28; °C
